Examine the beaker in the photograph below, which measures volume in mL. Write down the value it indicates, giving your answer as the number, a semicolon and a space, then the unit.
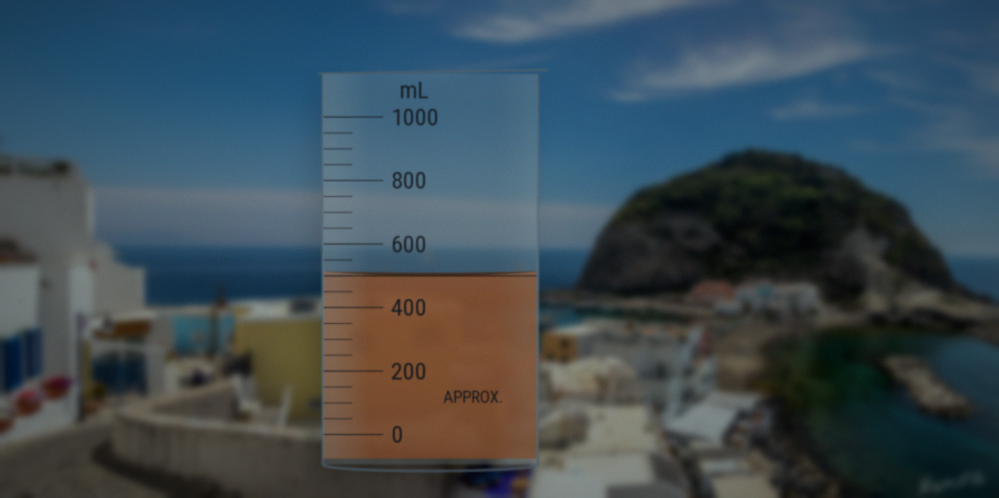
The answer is 500; mL
